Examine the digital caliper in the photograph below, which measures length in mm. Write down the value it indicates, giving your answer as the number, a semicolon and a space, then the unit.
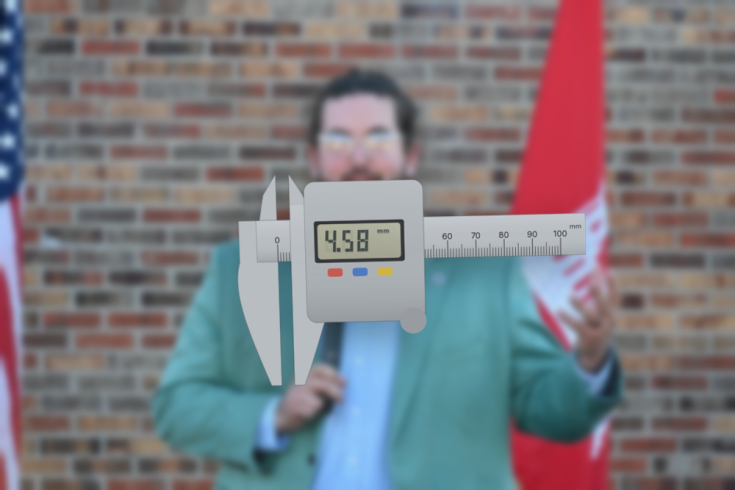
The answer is 4.58; mm
